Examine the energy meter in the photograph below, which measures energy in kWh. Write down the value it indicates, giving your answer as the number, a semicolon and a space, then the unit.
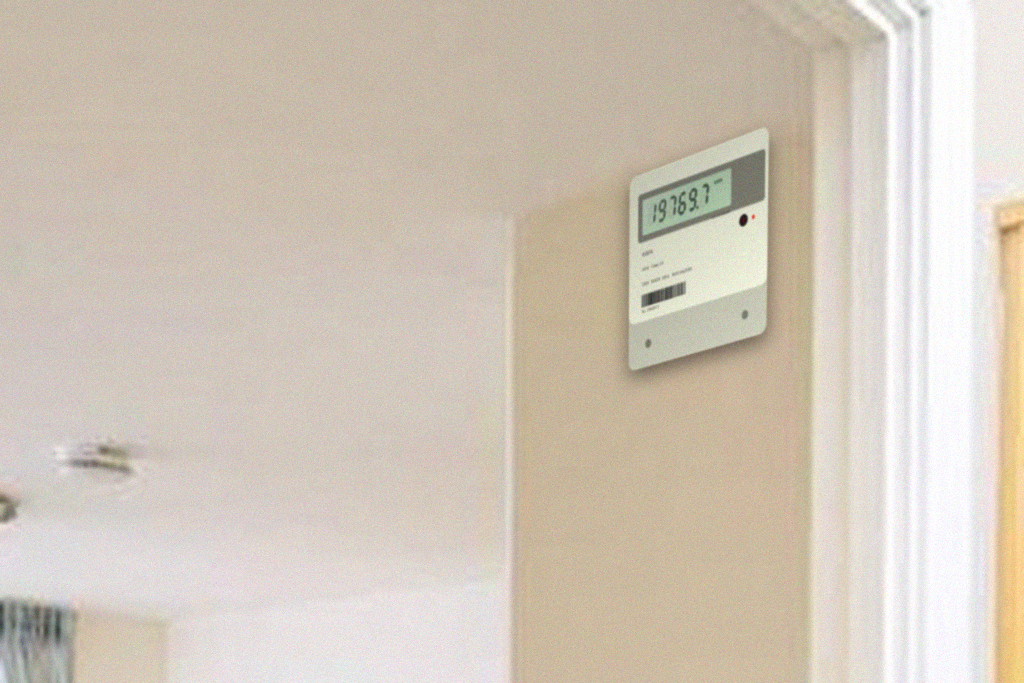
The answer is 19769.7; kWh
